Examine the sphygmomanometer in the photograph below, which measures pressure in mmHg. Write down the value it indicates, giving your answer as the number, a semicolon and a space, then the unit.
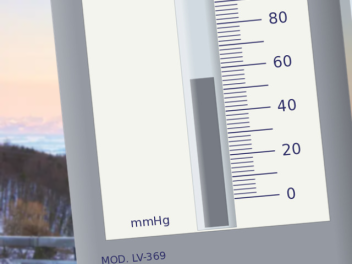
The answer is 56; mmHg
